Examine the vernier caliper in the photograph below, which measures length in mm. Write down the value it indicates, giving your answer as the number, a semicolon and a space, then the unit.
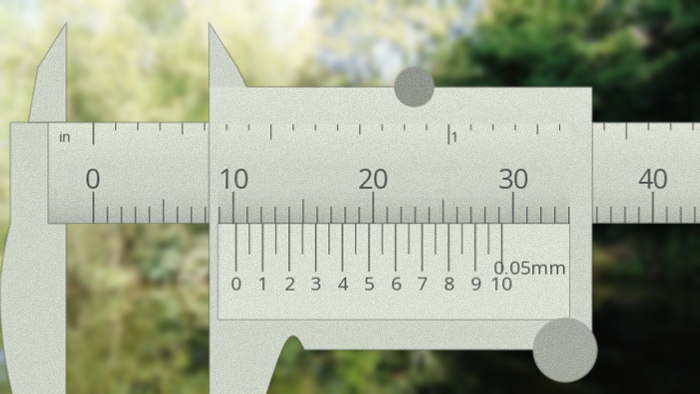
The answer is 10.2; mm
